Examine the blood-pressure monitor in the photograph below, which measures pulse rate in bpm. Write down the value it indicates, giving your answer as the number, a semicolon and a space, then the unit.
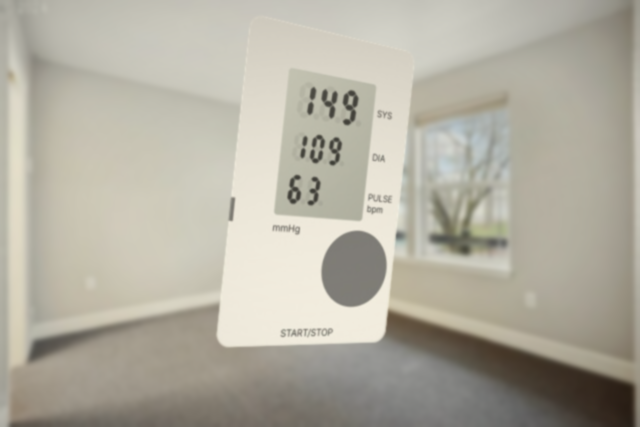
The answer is 63; bpm
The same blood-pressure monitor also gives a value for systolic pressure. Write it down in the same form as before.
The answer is 149; mmHg
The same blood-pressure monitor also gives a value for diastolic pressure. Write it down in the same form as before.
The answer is 109; mmHg
